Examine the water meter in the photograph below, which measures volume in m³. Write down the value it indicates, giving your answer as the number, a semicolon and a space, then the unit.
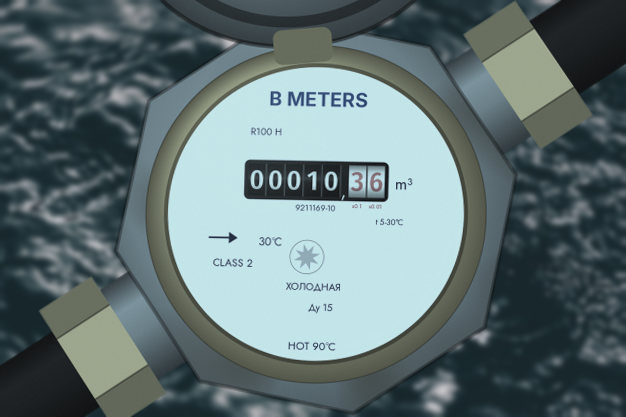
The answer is 10.36; m³
